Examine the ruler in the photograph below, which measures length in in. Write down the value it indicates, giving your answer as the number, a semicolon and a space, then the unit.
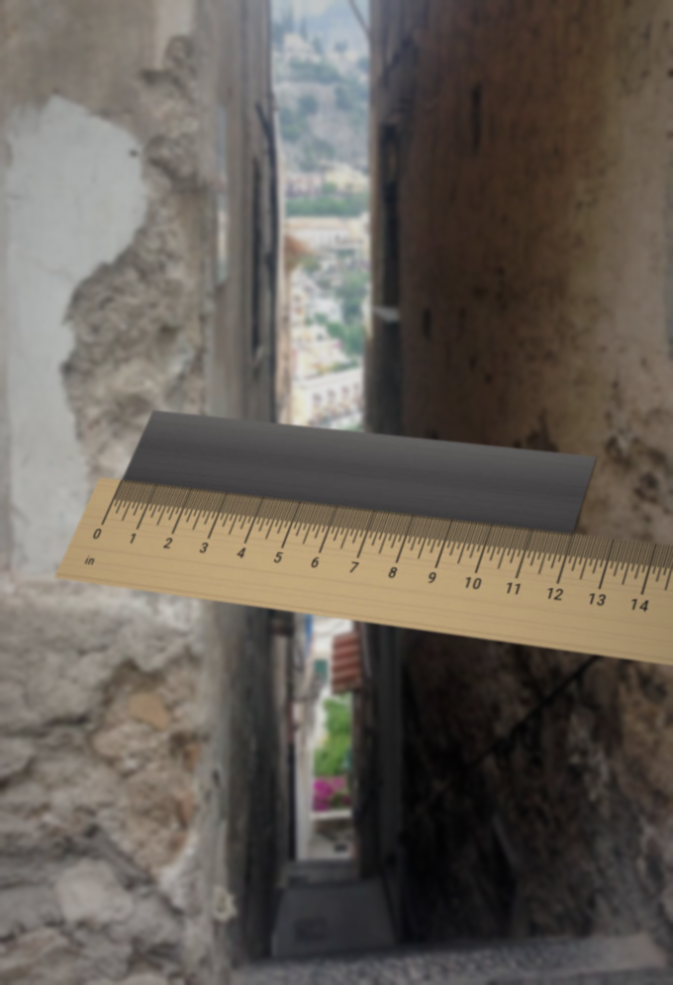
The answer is 12; in
